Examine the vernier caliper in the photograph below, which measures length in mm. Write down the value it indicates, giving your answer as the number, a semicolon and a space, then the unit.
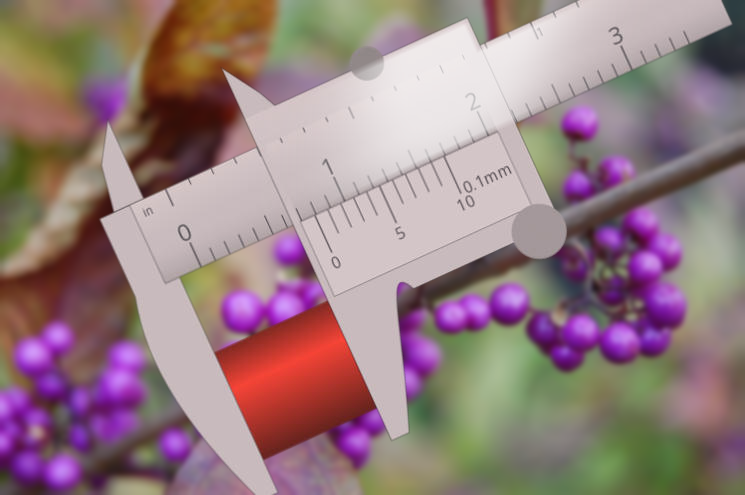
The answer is 7.9; mm
